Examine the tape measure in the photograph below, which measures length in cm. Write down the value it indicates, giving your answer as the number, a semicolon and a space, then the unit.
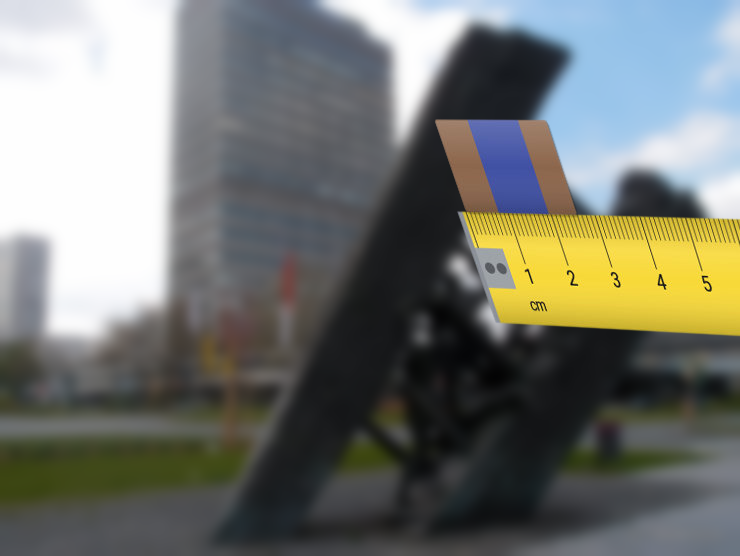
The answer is 2.6; cm
